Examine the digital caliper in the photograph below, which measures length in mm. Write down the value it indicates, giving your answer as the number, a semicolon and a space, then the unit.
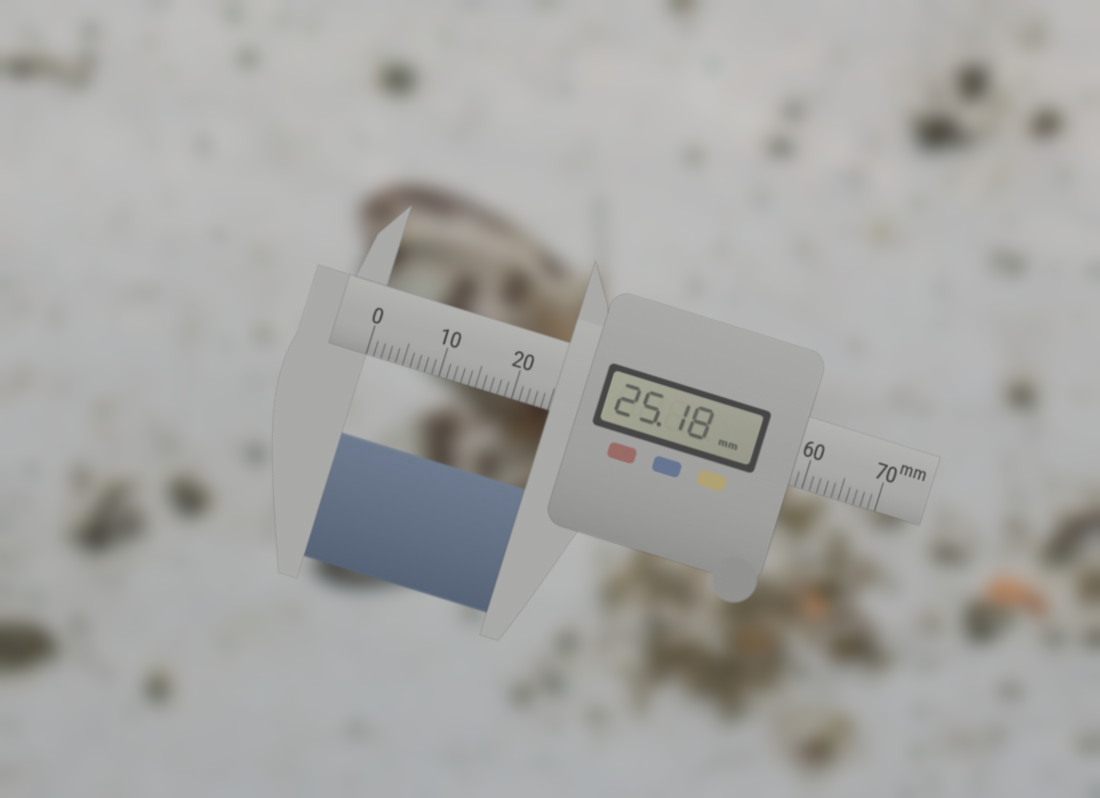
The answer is 25.18; mm
